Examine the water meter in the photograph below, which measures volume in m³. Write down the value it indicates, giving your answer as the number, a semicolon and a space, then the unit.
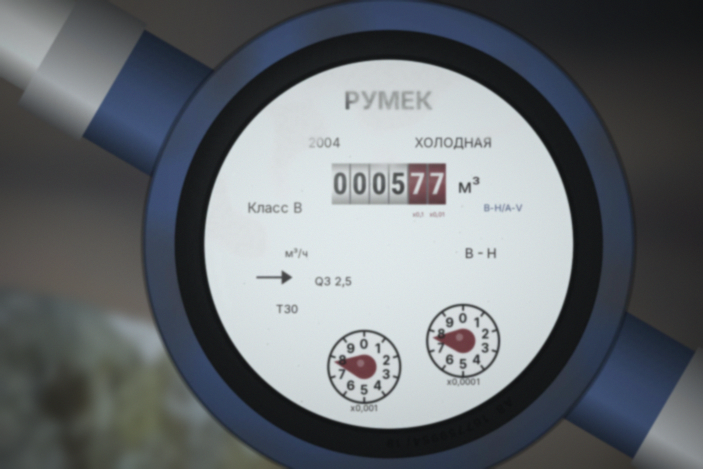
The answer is 5.7777; m³
